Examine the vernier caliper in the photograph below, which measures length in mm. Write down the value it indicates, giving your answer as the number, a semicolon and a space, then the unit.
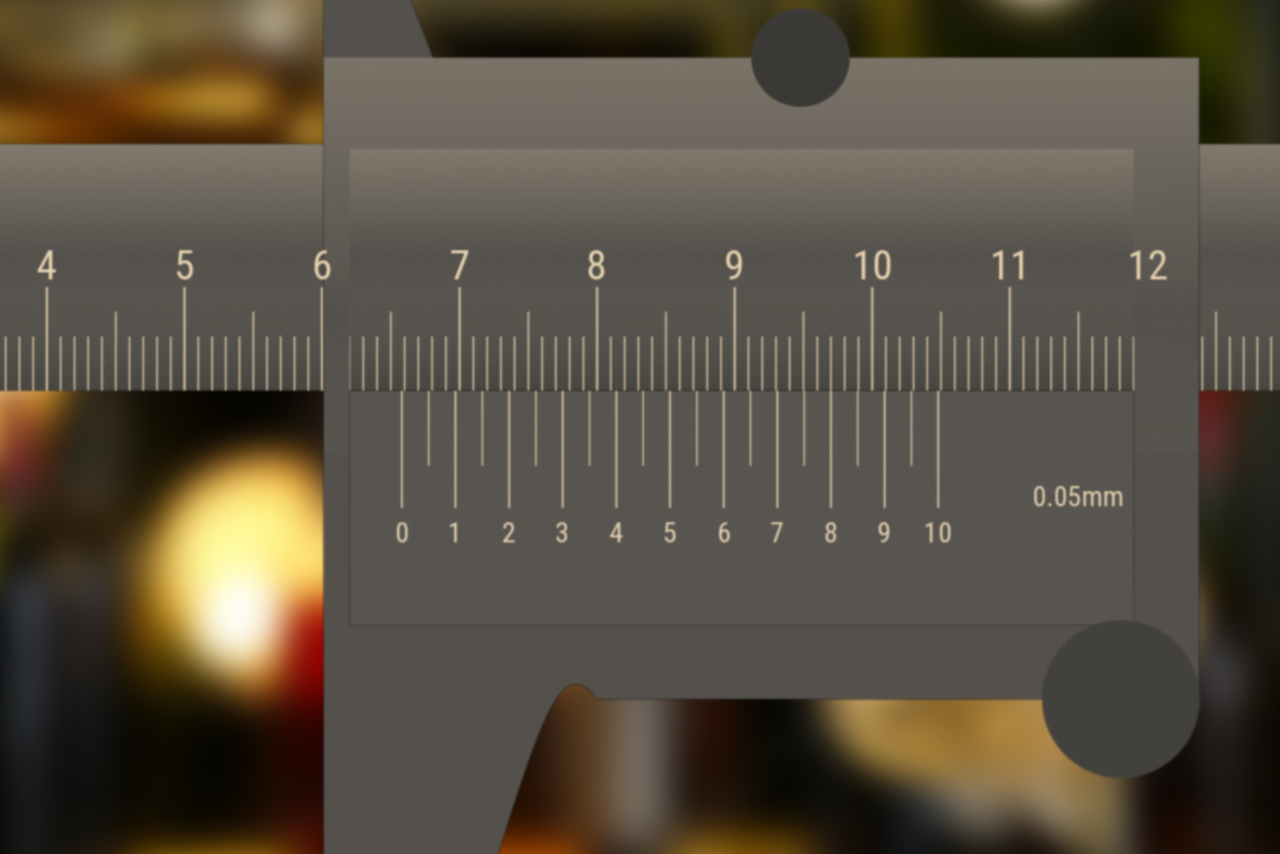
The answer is 65.8; mm
